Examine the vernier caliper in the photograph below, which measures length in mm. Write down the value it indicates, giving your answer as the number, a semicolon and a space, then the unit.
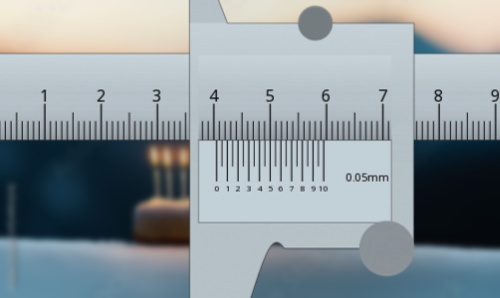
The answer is 40.5; mm
